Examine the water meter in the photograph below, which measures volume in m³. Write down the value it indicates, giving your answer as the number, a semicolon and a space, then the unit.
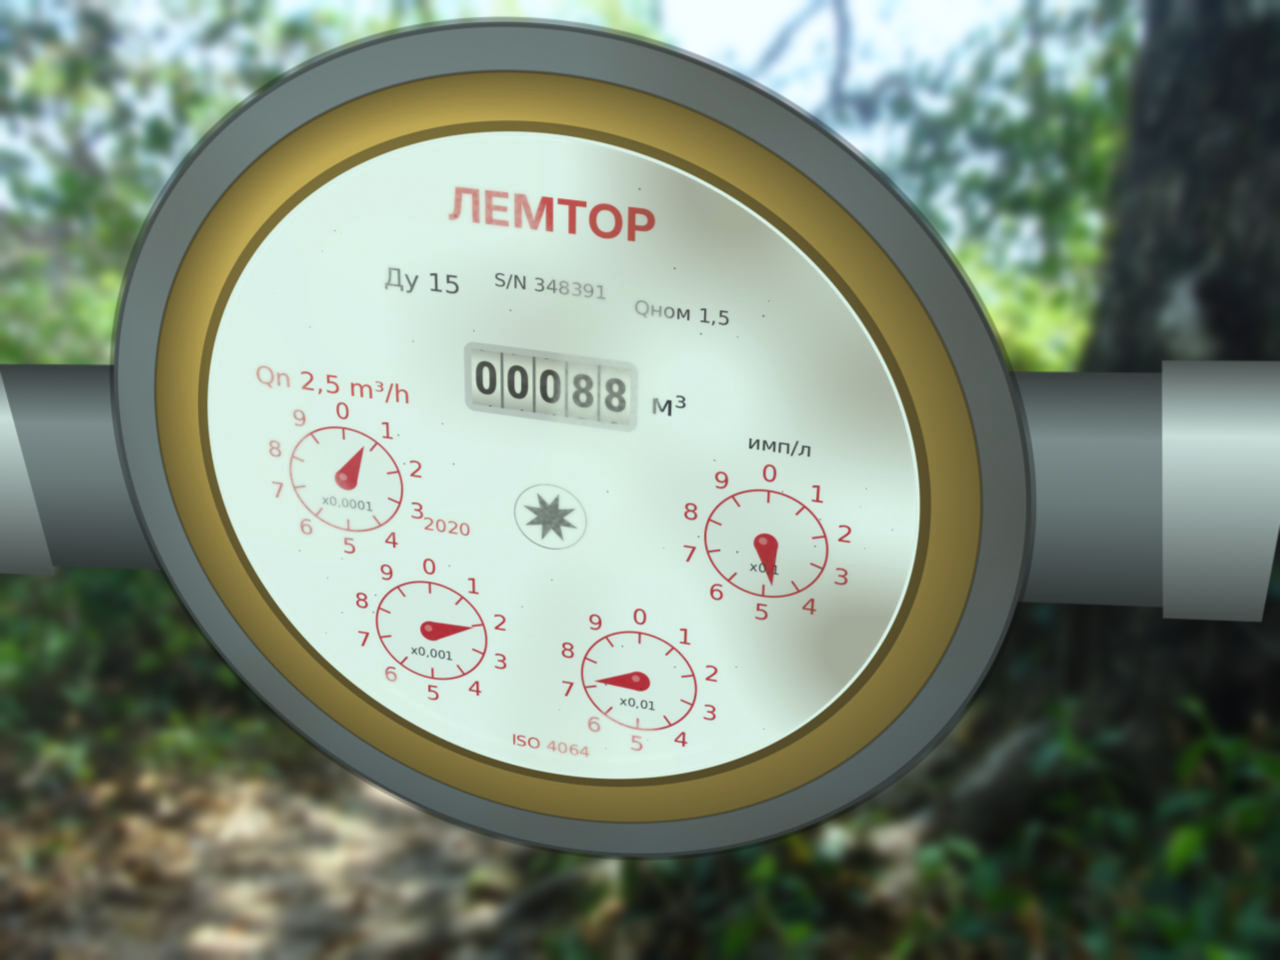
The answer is 88.4720; m³
